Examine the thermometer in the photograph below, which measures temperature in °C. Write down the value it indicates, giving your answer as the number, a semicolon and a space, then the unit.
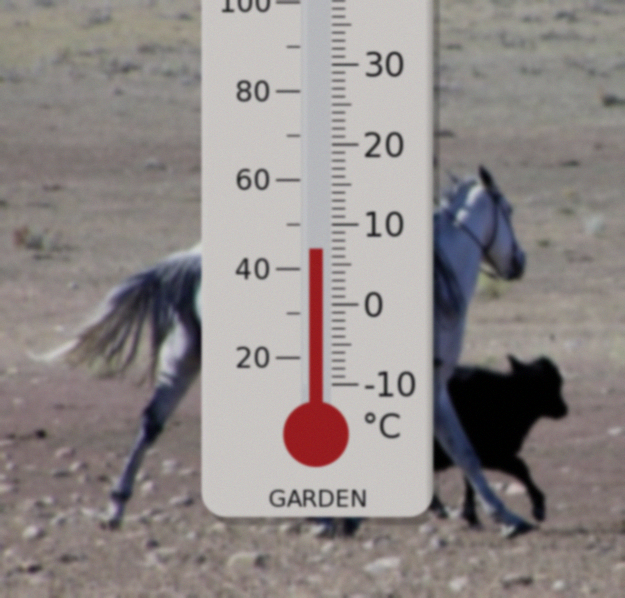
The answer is 7; °C
